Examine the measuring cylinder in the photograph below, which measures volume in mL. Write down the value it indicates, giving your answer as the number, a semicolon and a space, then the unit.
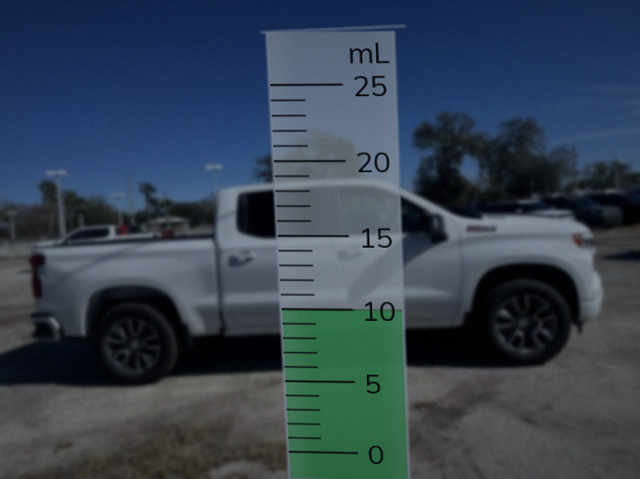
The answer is 10; mL
